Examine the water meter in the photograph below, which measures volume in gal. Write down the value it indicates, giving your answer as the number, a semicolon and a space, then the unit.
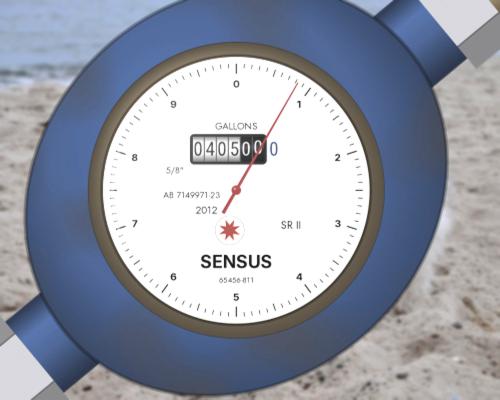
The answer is 405000.8; gal
